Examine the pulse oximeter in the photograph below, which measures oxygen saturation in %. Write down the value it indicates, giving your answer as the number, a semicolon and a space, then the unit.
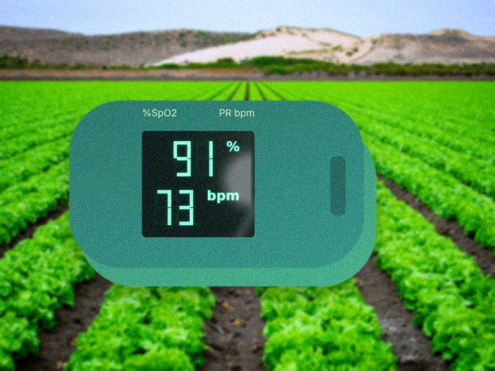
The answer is 91; %
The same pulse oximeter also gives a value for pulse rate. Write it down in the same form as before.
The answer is 73; bpm
